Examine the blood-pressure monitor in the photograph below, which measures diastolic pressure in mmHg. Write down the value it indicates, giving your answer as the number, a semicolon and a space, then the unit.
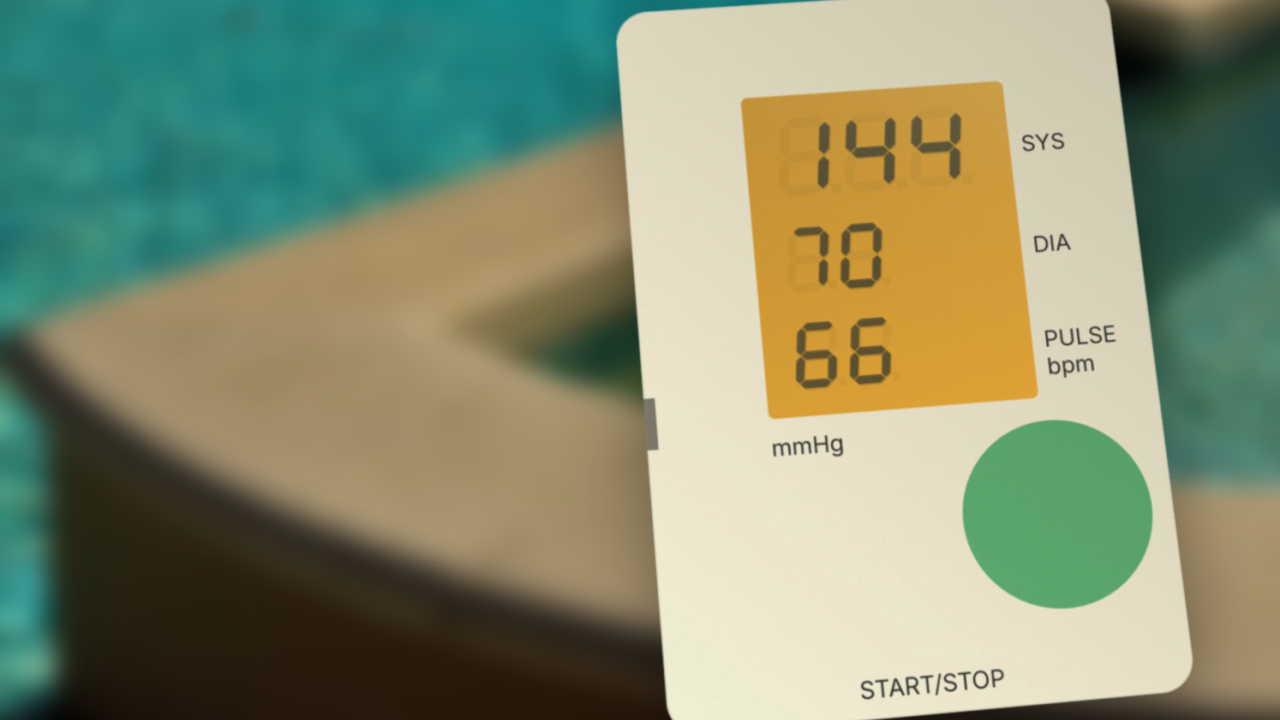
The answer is 70; mmHg
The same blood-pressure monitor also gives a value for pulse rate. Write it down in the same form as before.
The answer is 66; bpm
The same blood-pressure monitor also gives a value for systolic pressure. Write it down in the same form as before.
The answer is 144; mmHg
